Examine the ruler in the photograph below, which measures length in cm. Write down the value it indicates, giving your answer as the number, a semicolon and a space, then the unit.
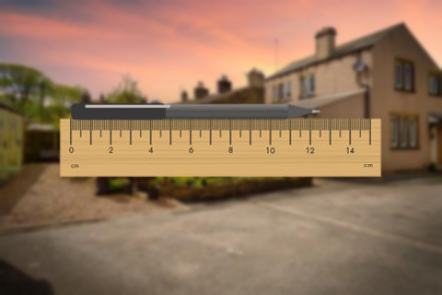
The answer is 12.5; cm
